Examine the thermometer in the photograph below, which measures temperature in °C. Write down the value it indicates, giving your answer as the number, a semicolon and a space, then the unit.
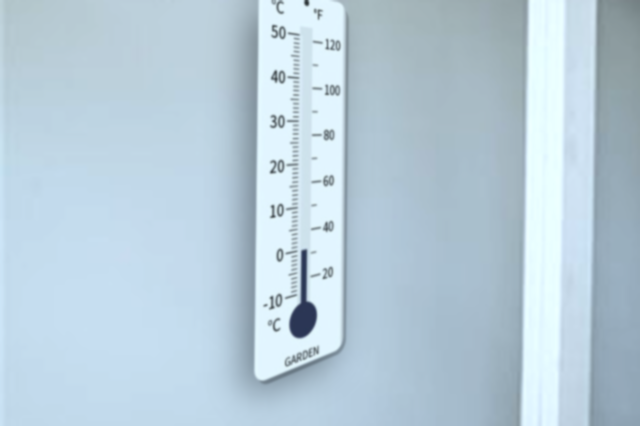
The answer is 0; °C
